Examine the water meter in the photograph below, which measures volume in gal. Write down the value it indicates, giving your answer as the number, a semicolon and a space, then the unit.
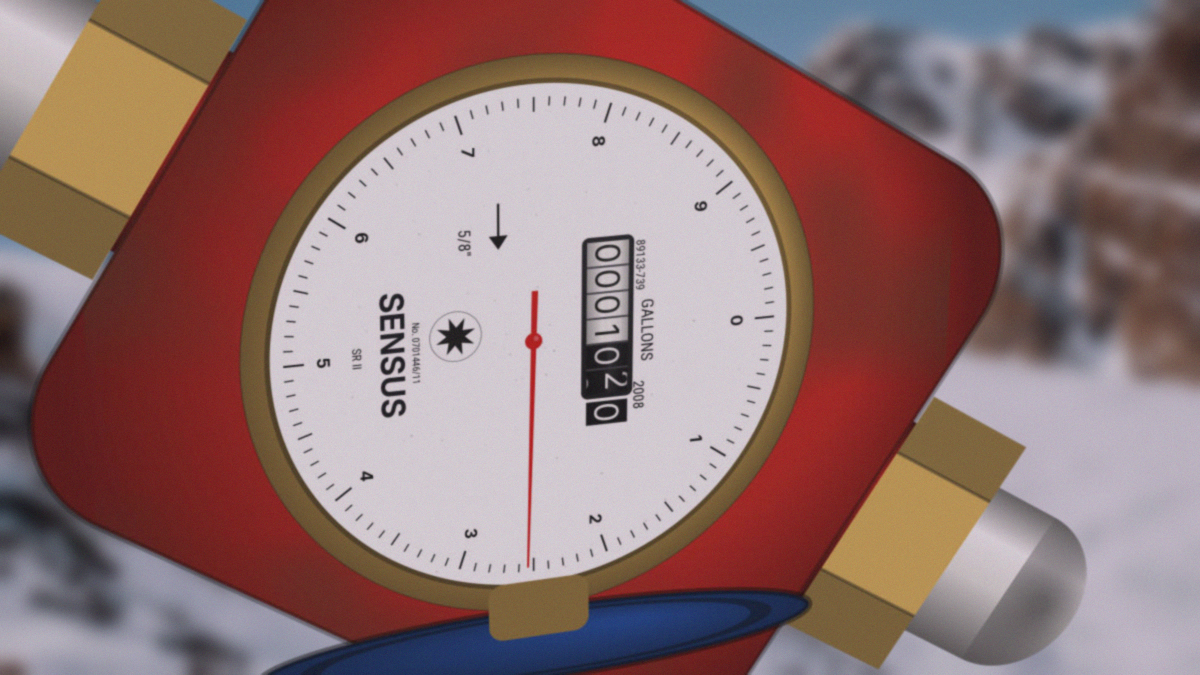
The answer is 1022.5; gal
